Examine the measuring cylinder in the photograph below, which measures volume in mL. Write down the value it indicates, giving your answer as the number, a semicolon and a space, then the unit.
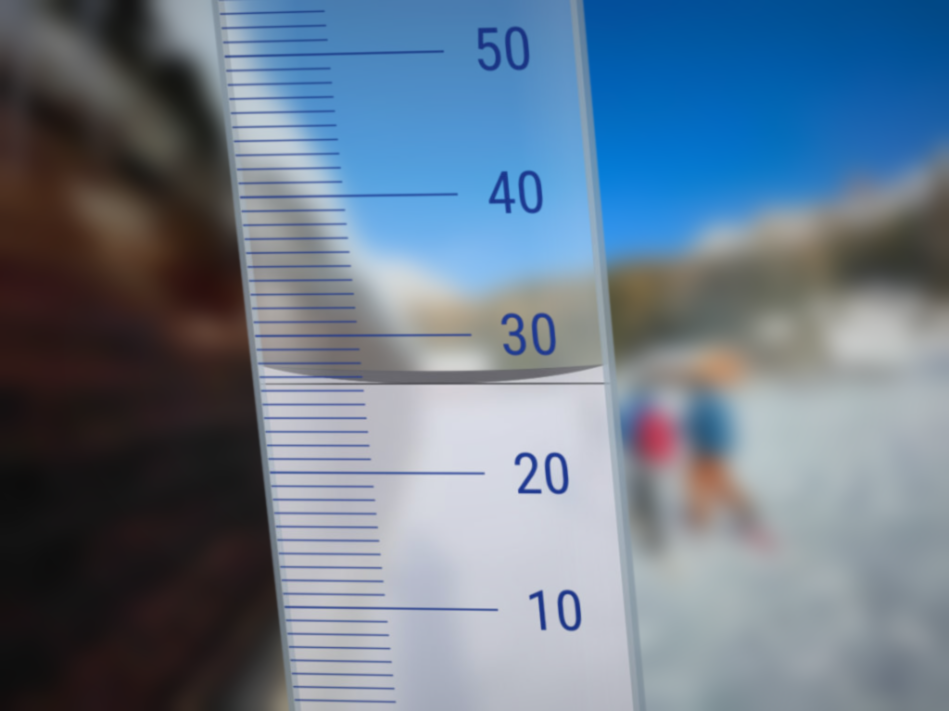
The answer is 26.5; mL
